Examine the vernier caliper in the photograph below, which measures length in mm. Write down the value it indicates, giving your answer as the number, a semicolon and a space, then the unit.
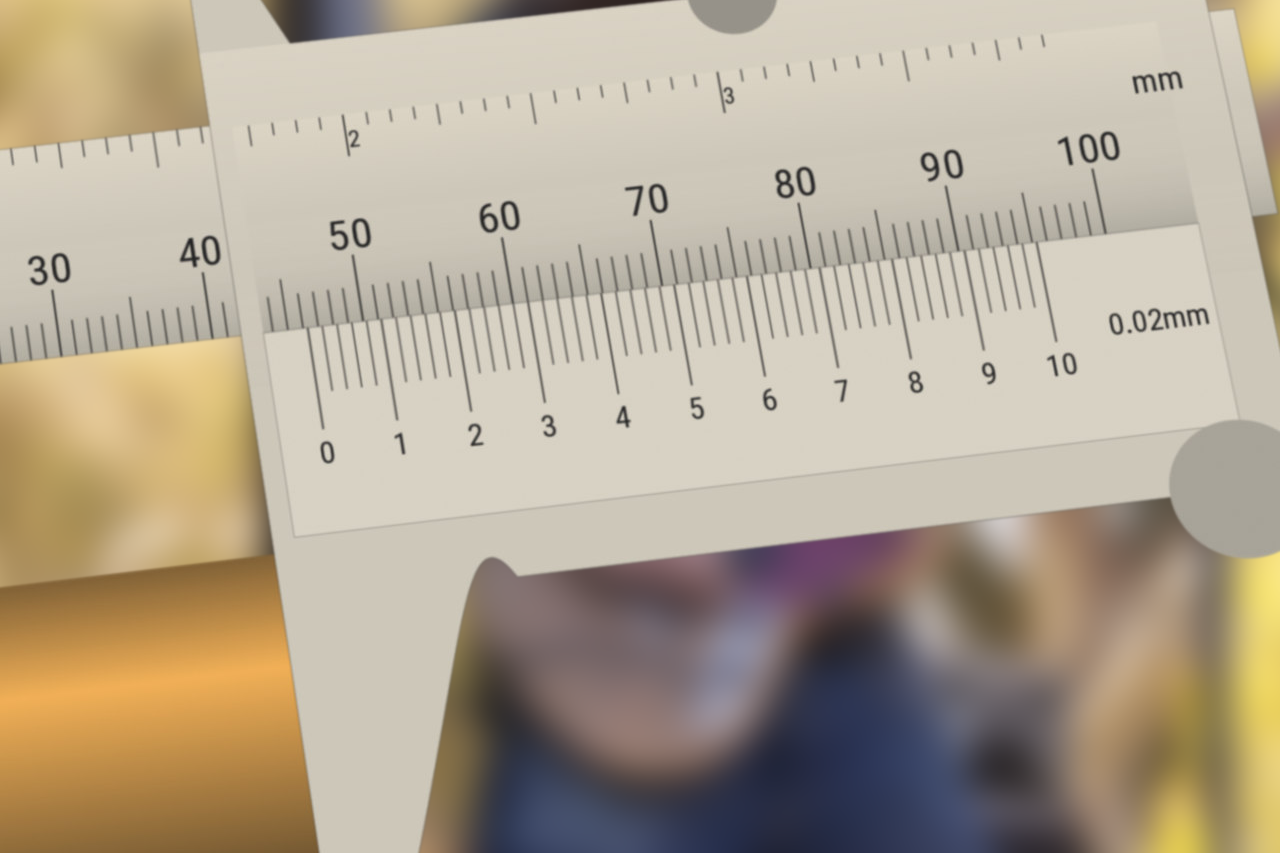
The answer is 46.3; mm
